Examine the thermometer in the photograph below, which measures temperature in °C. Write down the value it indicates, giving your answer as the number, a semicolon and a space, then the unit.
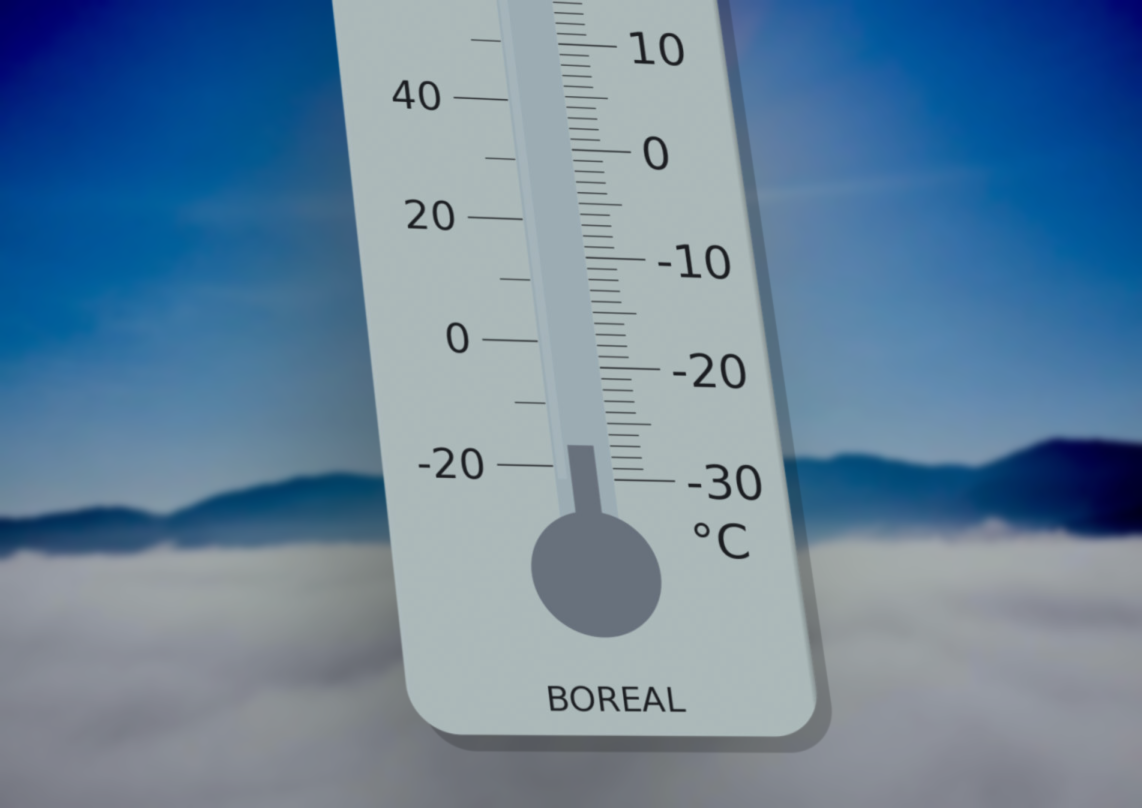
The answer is -27; °C
